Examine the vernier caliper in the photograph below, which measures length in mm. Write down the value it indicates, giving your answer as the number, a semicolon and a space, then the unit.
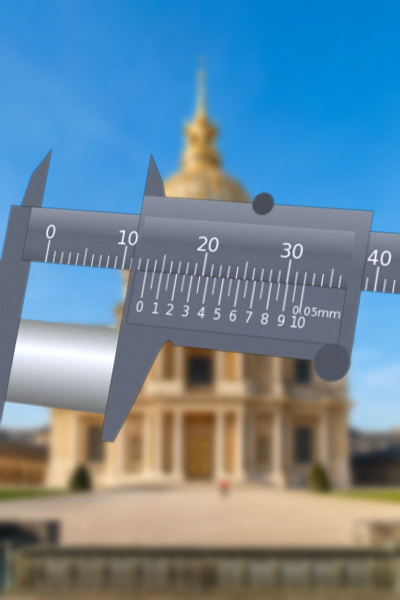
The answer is 13.0; mm
